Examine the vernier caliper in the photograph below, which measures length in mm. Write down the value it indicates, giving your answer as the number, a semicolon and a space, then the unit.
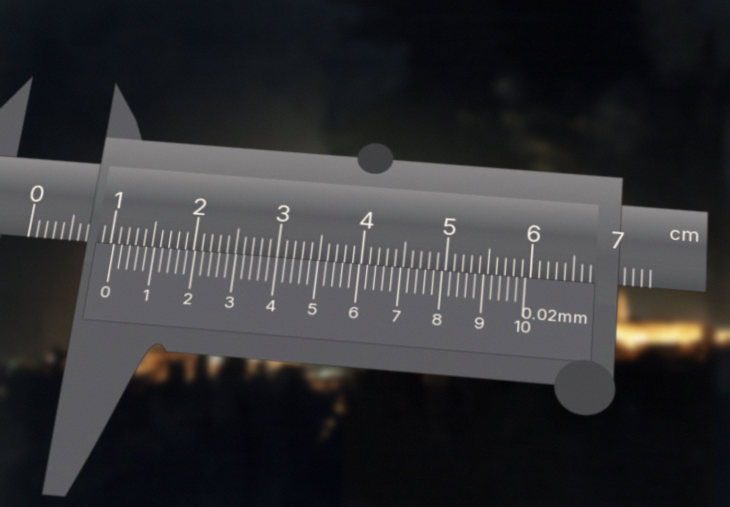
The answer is 10.4; mm
